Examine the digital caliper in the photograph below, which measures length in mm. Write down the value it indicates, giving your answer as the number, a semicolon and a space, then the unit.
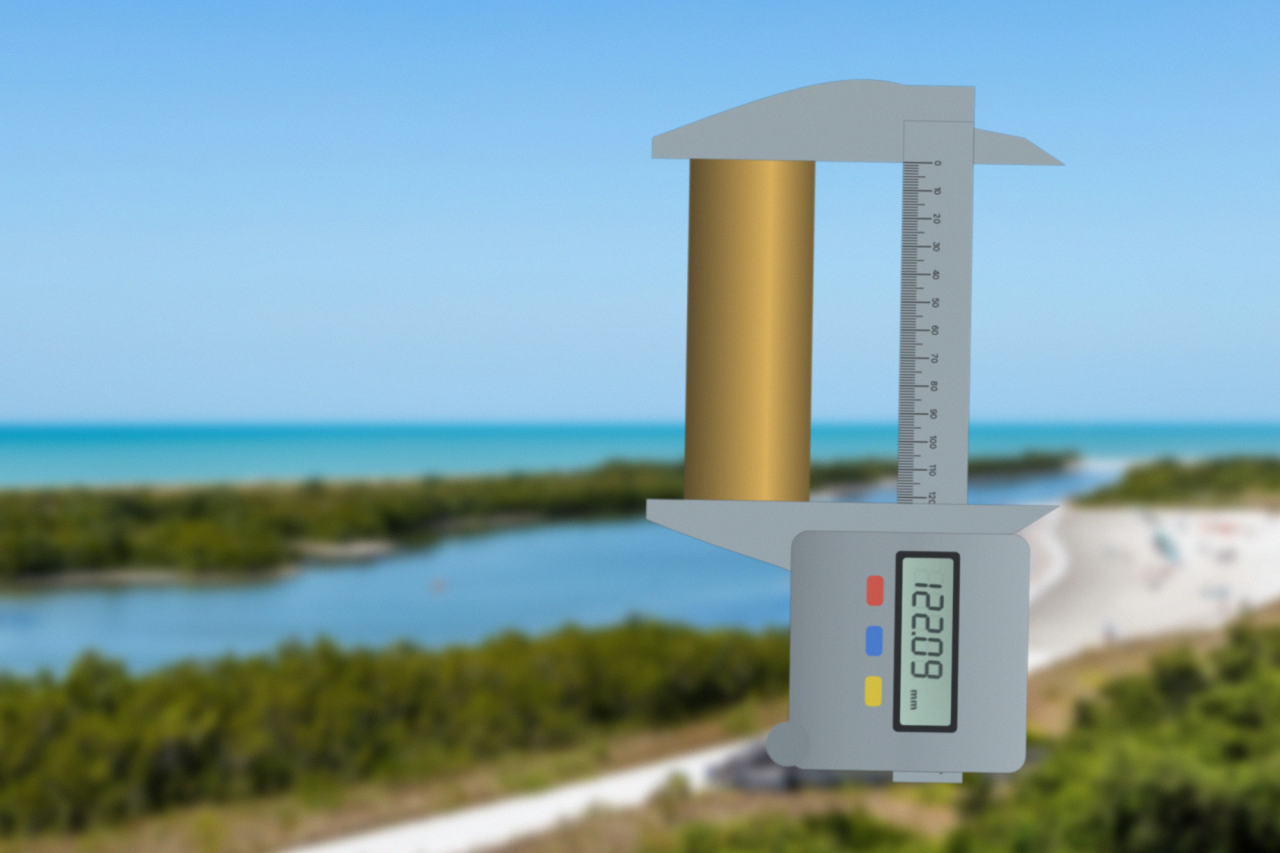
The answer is 122.09; mm
